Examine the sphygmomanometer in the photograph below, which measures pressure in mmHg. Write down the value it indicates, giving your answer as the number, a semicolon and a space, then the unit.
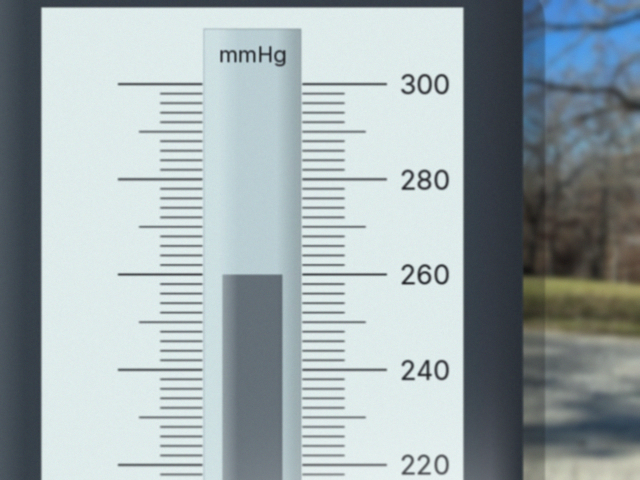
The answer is 260; mmHg
